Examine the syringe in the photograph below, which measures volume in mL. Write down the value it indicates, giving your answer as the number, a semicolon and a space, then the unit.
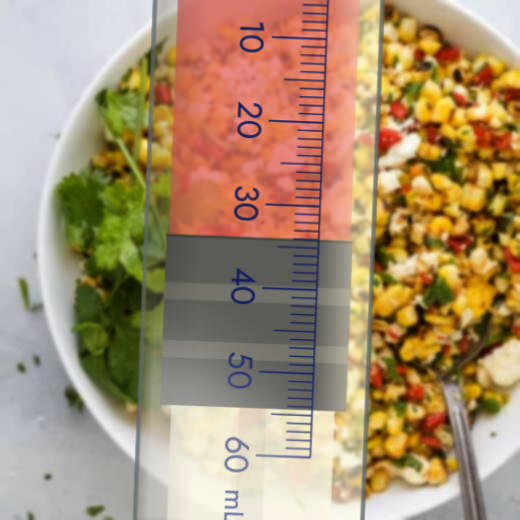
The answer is 34; mL
